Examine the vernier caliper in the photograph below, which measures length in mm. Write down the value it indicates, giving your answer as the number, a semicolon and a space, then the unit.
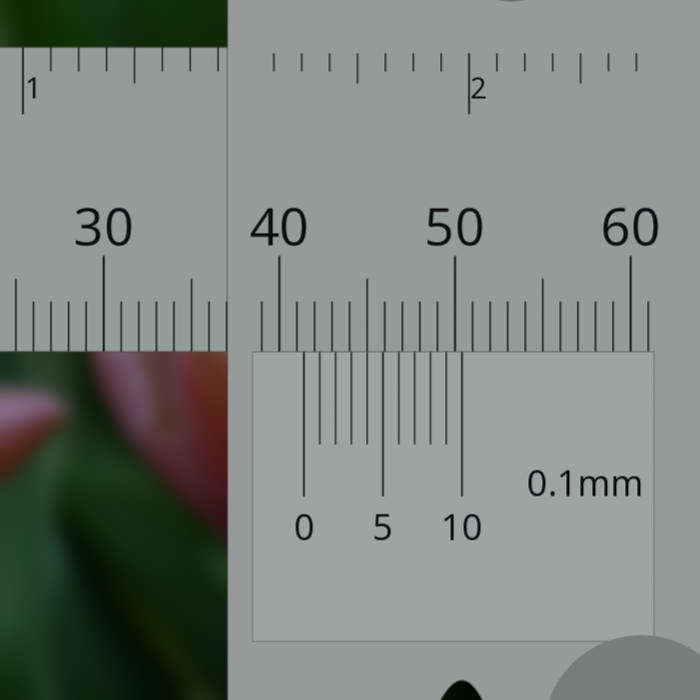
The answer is 41.4; mm
